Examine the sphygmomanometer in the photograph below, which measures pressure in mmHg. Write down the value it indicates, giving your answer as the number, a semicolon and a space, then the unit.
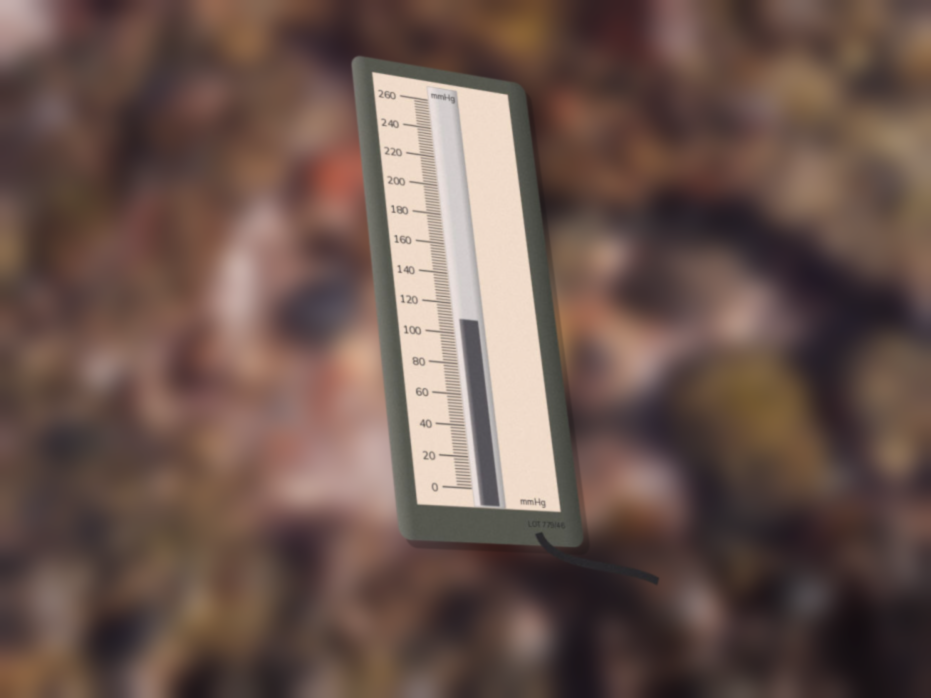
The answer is 110; mmHg
